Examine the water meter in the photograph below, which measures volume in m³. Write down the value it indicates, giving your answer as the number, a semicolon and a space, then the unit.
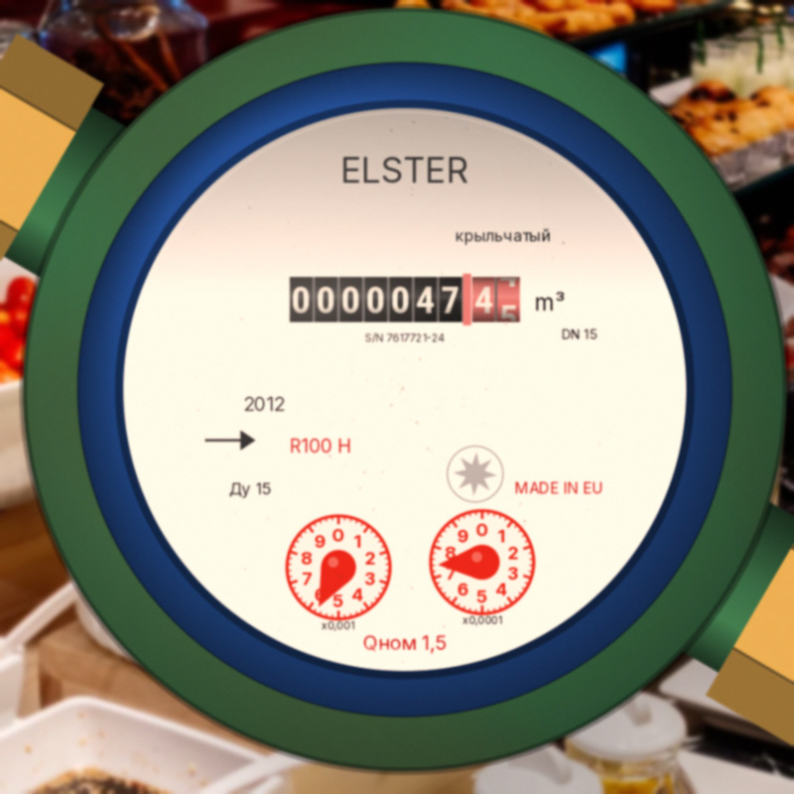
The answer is 47.4457; m³
